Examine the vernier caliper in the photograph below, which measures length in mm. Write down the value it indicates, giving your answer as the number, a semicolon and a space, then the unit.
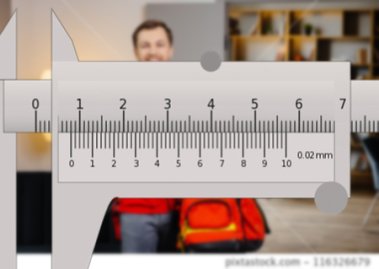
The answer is 8.0; mm
